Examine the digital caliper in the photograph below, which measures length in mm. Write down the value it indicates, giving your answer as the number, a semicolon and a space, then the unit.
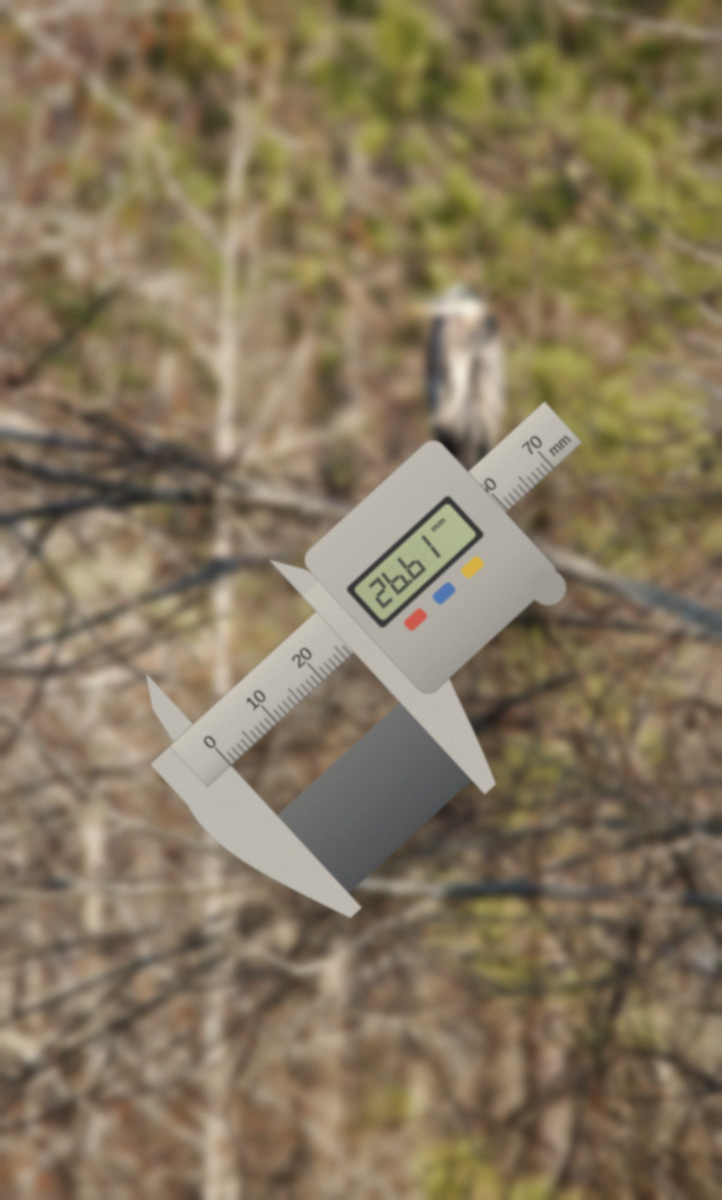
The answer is 26.61; mm
